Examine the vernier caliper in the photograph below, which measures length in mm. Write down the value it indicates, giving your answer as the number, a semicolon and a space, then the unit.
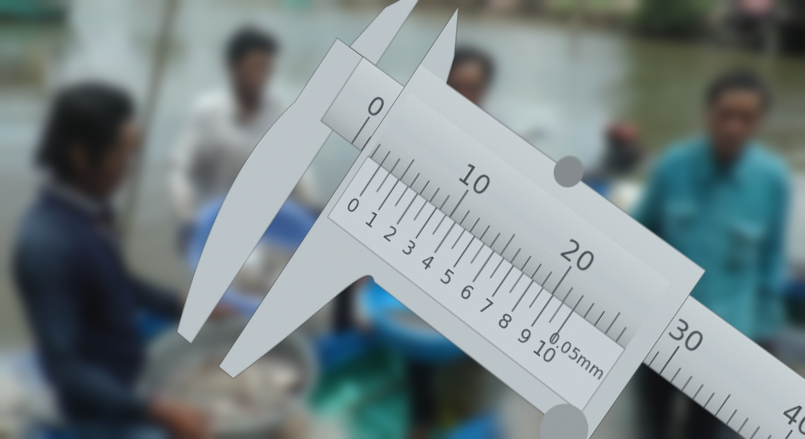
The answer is 3.0; mm
